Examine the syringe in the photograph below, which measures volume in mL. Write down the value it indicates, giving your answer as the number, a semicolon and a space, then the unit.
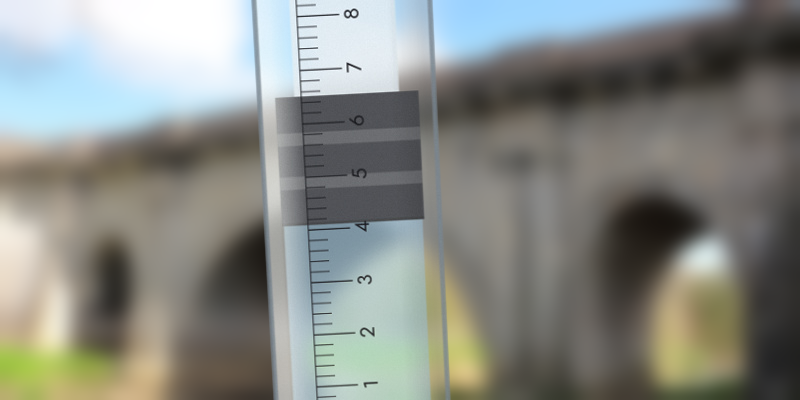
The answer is 4.1; mL
